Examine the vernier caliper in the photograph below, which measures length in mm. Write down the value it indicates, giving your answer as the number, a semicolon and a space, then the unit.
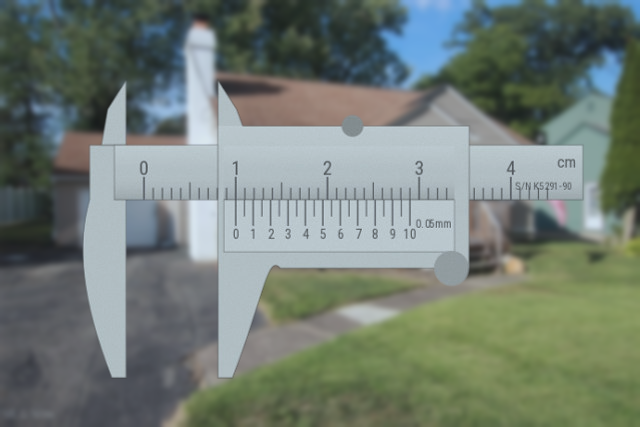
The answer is 10.0; mm
